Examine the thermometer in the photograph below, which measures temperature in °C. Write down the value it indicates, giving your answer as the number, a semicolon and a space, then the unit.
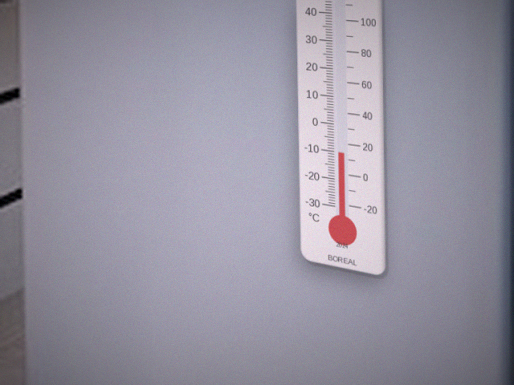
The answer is -10; °C
